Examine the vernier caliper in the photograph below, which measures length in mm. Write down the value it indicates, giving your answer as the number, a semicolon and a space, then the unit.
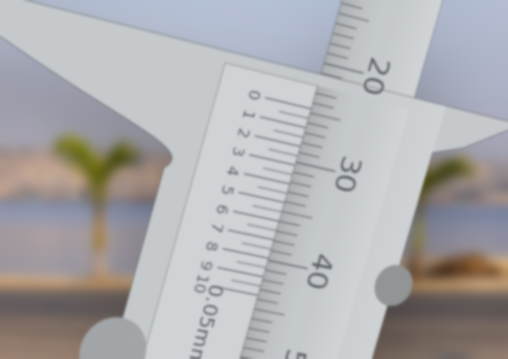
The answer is 24.6; mm
